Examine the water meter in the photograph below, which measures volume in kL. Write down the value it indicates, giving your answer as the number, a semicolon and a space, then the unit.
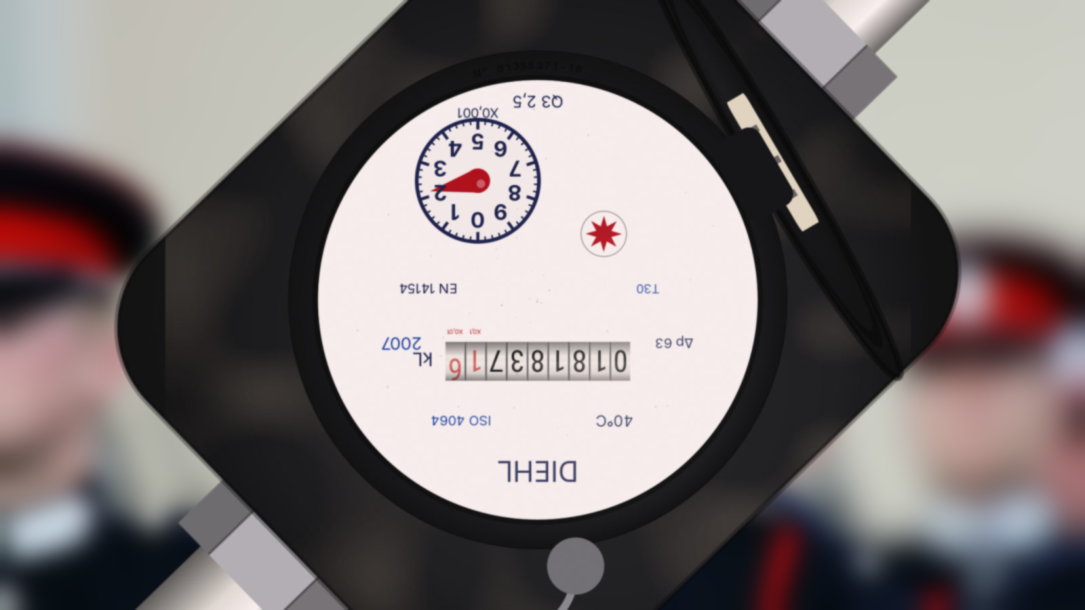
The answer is 181837.162; kL
